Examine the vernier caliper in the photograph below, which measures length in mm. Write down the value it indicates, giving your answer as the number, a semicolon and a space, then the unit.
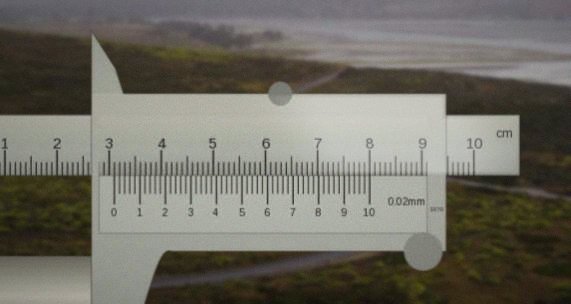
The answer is 31.0; mm
